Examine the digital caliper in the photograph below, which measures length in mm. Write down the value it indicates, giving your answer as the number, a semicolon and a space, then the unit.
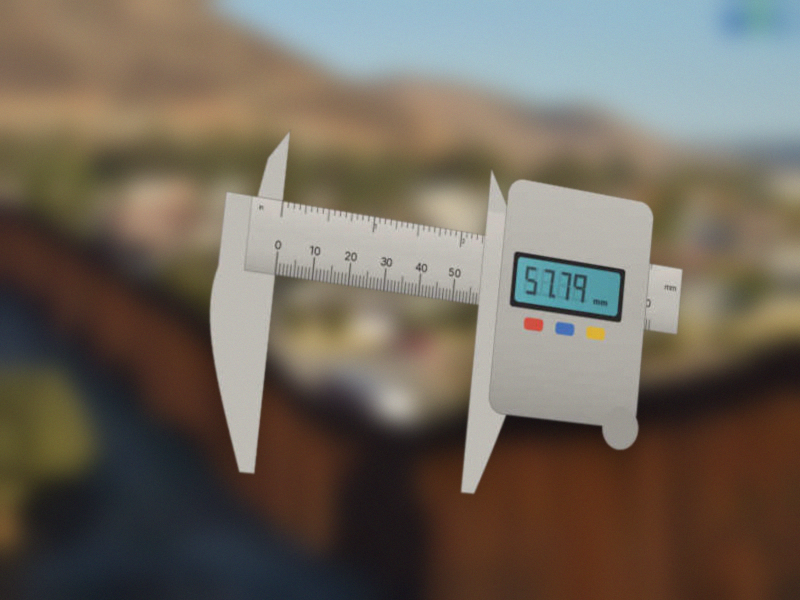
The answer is 57.79; mm
